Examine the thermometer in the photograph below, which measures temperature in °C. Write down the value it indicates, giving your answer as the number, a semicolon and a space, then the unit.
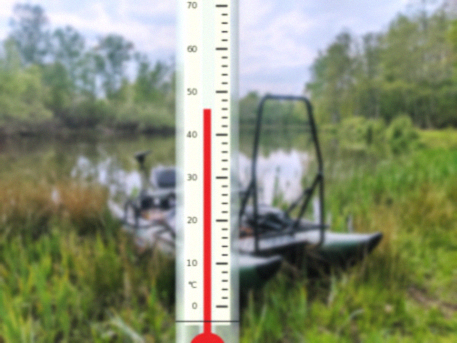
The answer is 46; °C
